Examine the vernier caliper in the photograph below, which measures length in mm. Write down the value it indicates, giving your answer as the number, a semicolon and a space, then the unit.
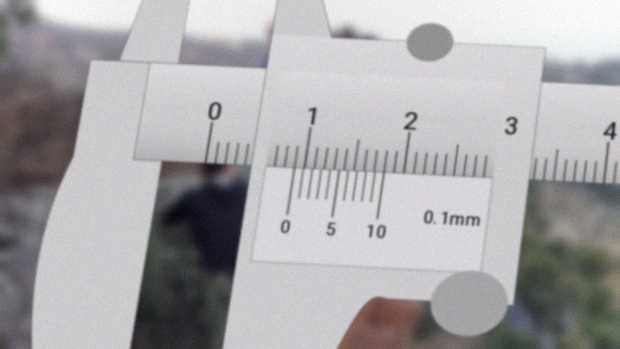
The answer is 9.0; mm
